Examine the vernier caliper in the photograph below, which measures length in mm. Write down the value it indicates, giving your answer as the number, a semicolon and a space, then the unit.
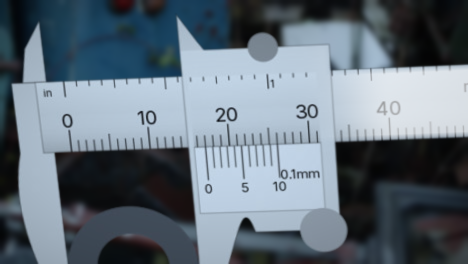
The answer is 17.0; mm
